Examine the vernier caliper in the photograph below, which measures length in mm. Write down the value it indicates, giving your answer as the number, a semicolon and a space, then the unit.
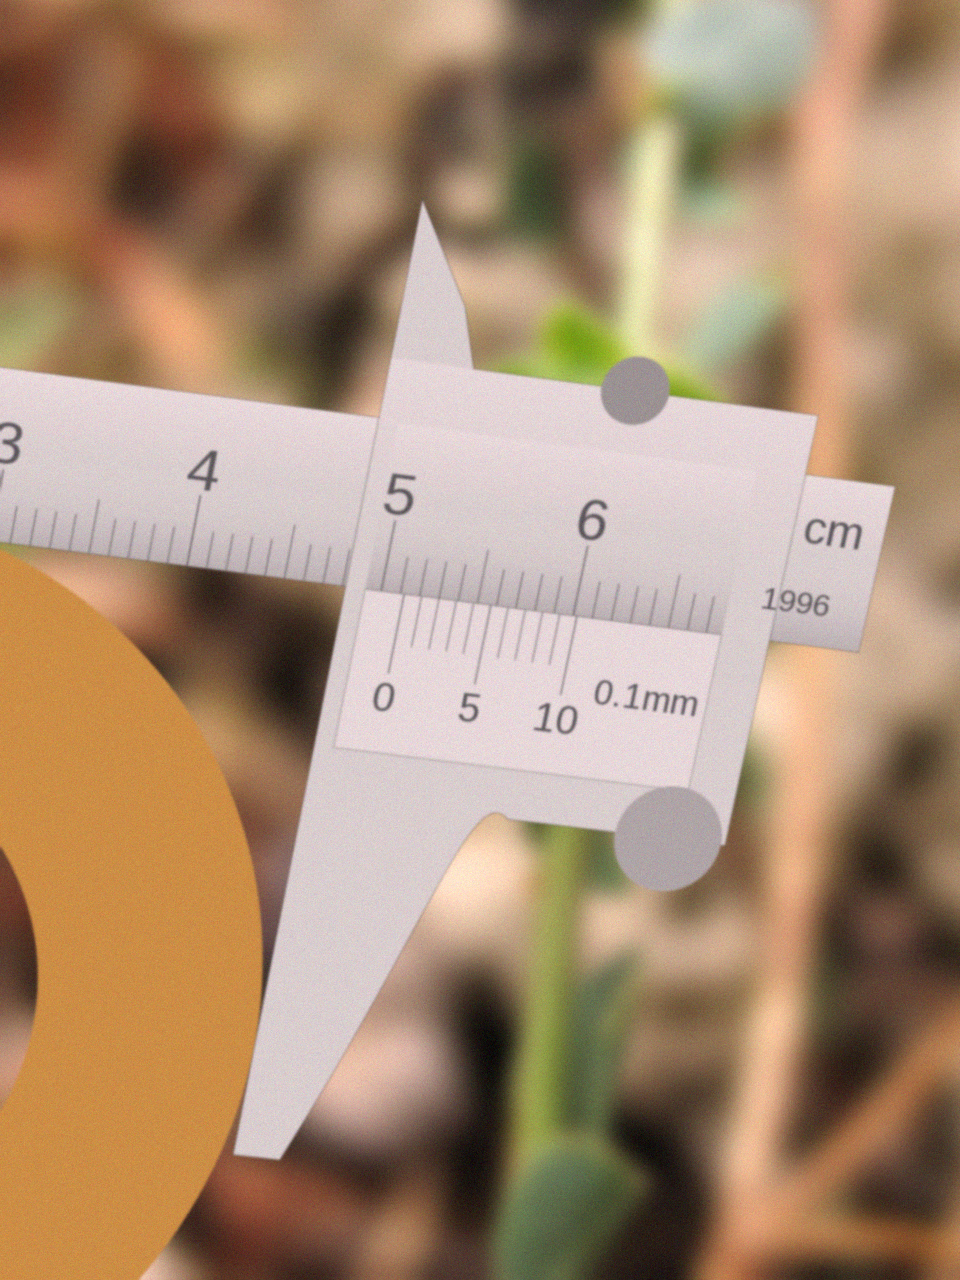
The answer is 51.2; mm
